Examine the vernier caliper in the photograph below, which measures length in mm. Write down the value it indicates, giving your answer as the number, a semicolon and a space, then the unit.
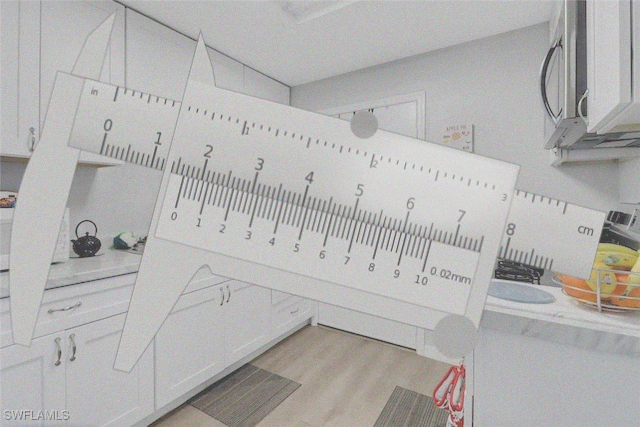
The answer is 16.5; mm
